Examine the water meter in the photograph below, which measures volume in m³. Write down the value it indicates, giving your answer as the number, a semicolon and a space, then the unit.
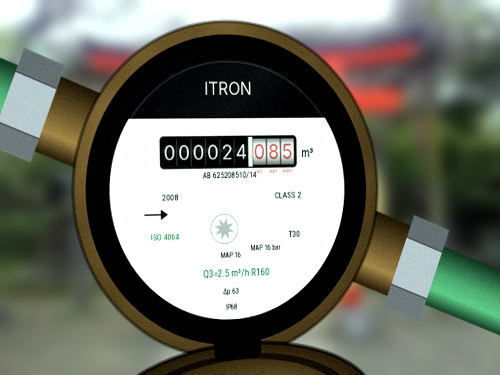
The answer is 24.085; m³
